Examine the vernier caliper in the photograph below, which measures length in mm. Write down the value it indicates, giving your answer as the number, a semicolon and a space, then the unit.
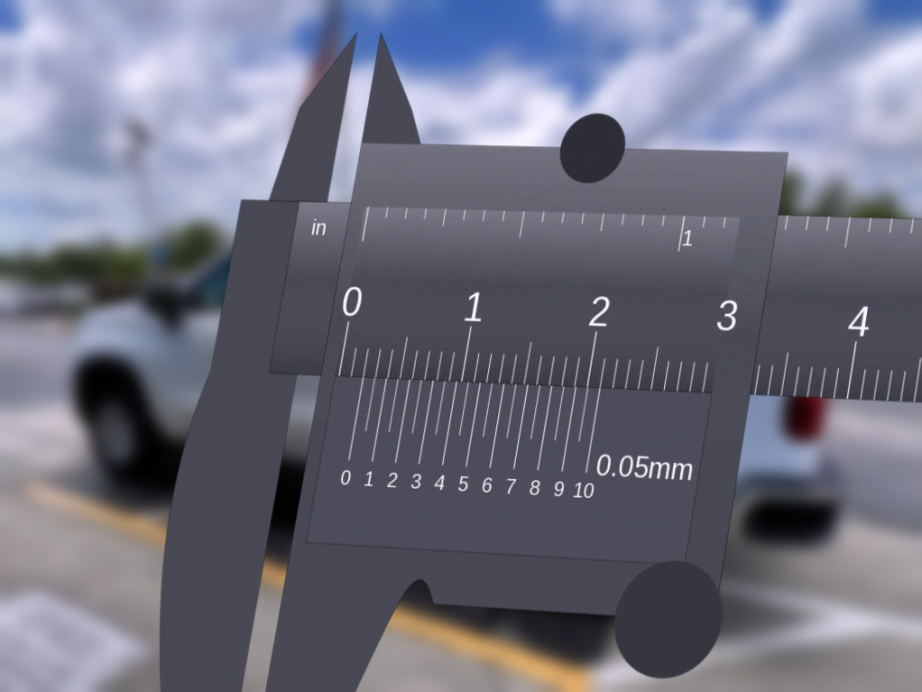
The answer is 2.0; mm
